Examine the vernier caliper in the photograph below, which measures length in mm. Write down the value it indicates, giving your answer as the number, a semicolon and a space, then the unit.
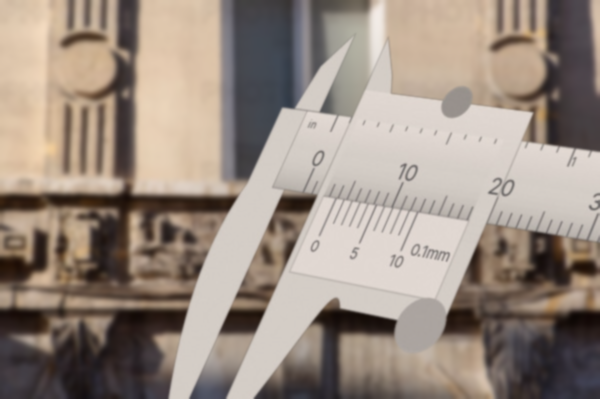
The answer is 3.8; mm
